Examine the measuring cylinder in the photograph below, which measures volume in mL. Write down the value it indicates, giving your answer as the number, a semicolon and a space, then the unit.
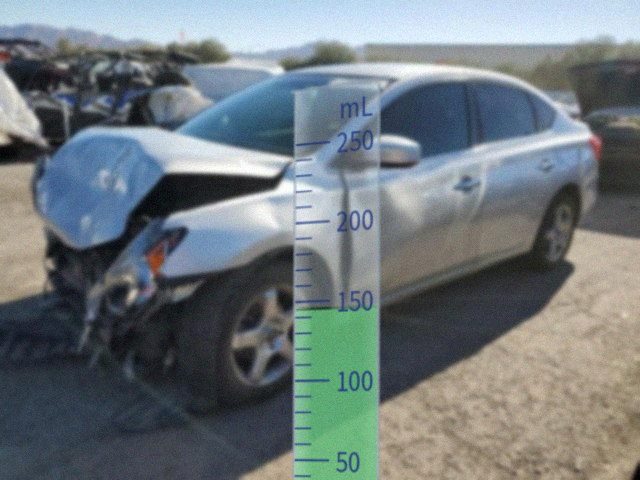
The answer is 145; mL
